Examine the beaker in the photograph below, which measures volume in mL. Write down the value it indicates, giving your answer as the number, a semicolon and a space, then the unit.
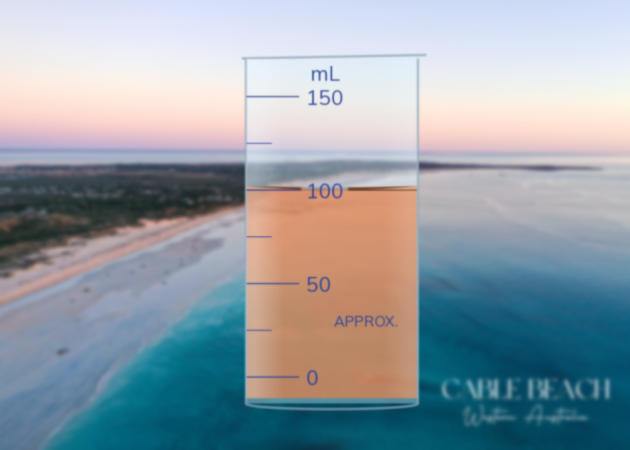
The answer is 100; mL
